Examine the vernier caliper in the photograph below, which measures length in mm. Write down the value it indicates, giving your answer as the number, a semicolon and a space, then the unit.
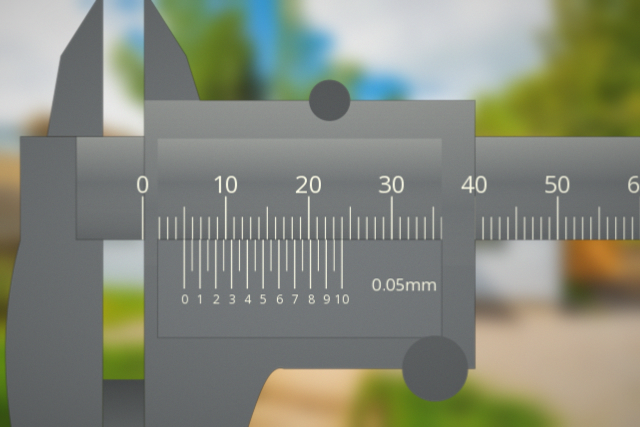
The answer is 5.0; mm
